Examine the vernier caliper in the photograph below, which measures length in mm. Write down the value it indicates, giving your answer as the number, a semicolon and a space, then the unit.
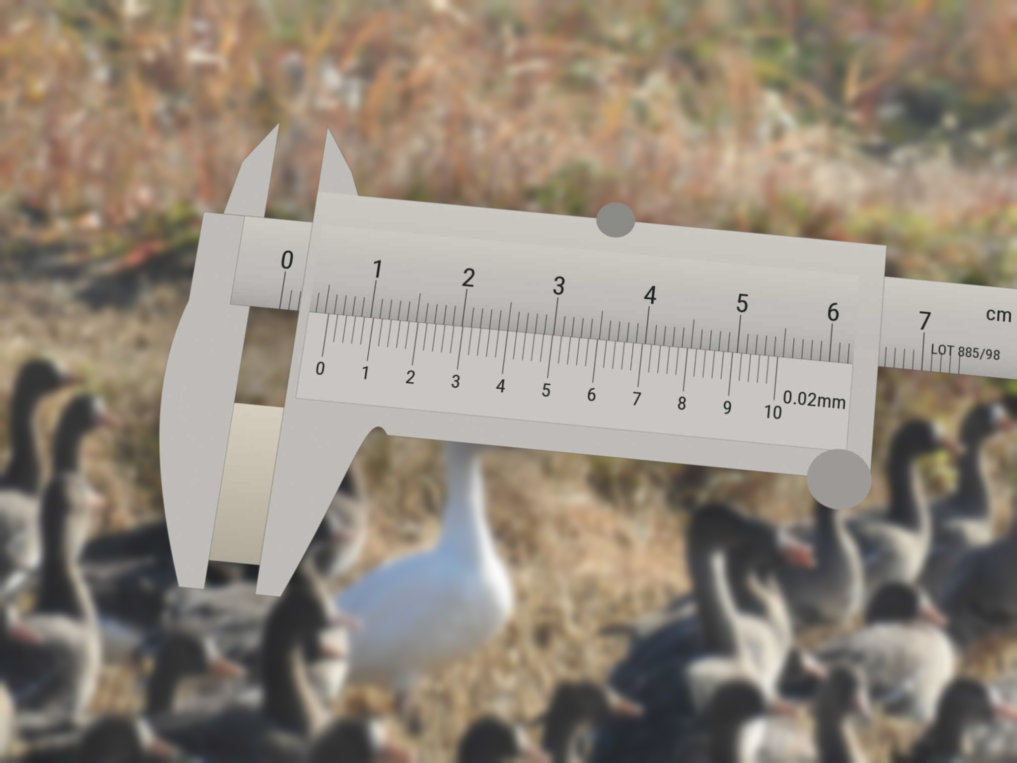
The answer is 5.4; mm
